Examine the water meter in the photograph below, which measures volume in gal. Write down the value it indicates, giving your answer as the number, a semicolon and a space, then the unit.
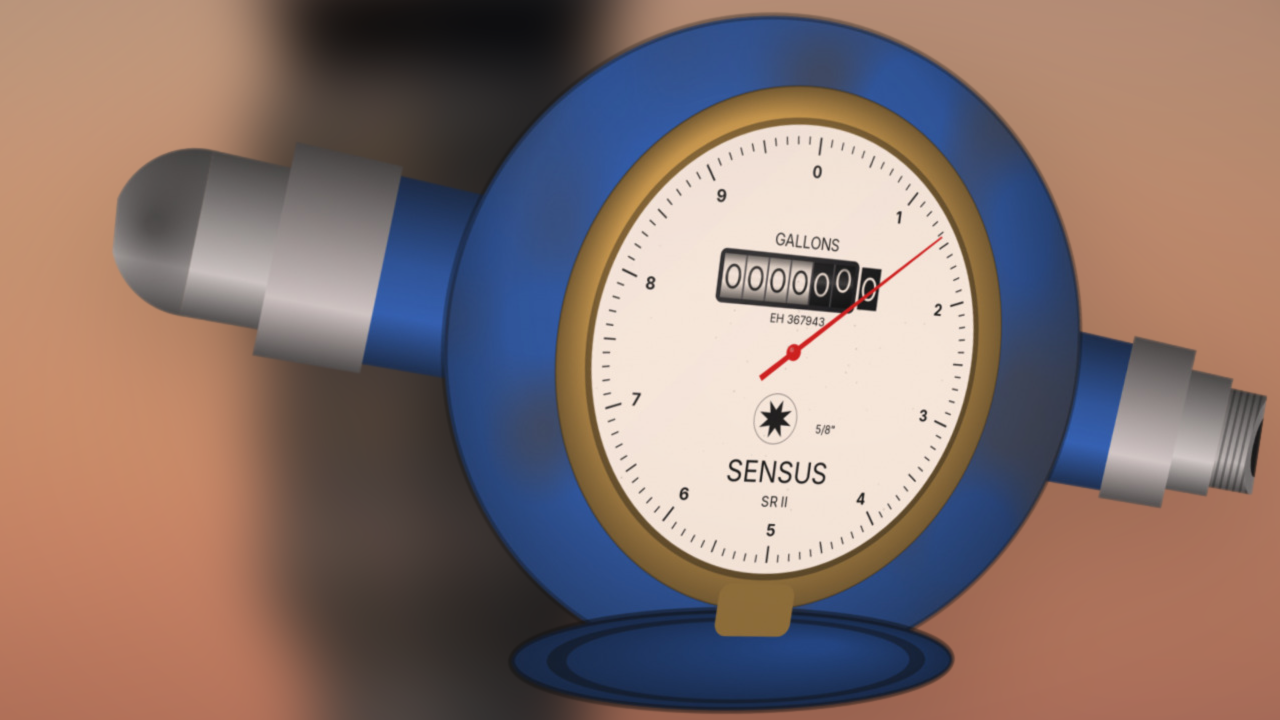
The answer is 1.4; gal
